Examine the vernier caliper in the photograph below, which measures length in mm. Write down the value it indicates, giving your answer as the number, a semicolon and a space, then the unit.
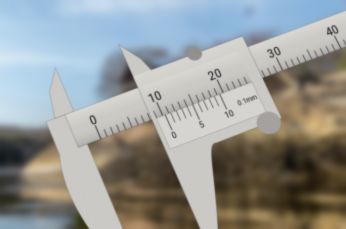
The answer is 10.4; mm
